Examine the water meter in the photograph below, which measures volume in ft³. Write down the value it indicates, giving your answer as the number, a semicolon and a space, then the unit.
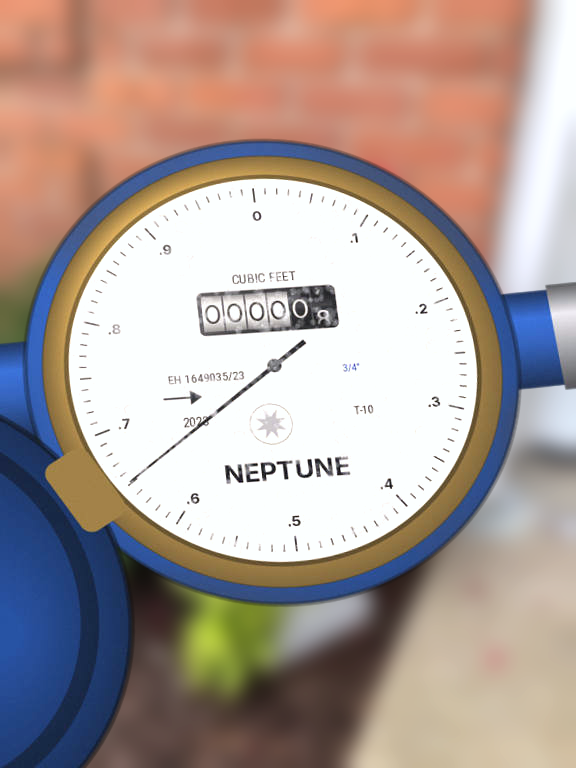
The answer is 7.65; ft³
